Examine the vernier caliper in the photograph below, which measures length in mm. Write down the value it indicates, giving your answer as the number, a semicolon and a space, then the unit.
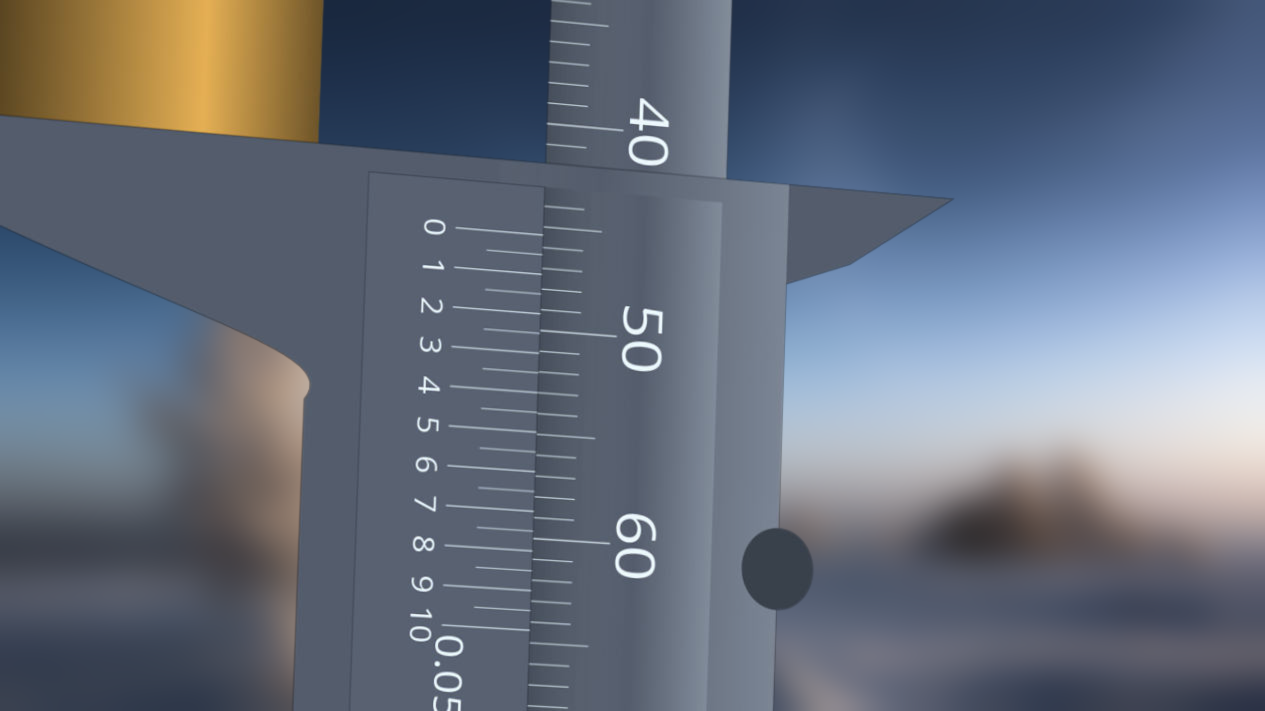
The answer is 45.4; mm
